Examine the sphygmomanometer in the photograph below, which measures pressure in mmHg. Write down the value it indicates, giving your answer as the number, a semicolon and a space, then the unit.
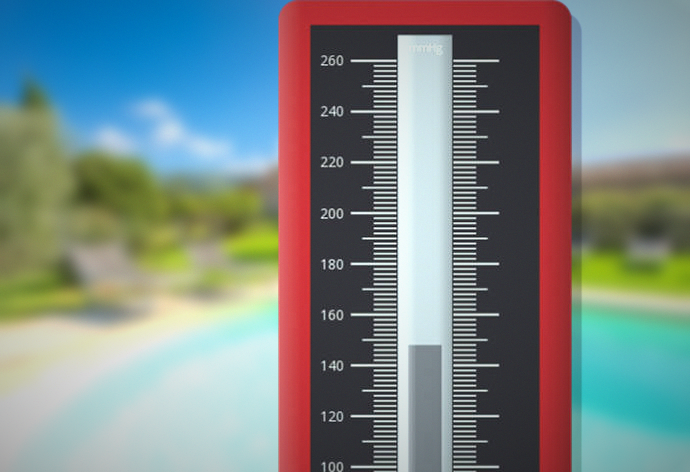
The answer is 148; mmHg
